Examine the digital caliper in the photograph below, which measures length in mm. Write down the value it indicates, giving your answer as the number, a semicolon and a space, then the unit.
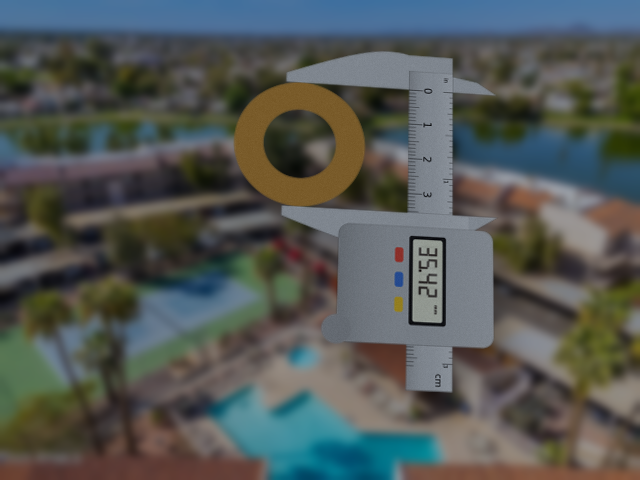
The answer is 35.42; mm
